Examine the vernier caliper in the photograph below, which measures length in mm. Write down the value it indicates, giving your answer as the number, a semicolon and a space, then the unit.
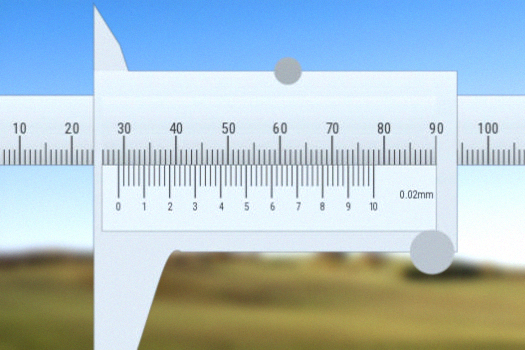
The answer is 29.0; mm
